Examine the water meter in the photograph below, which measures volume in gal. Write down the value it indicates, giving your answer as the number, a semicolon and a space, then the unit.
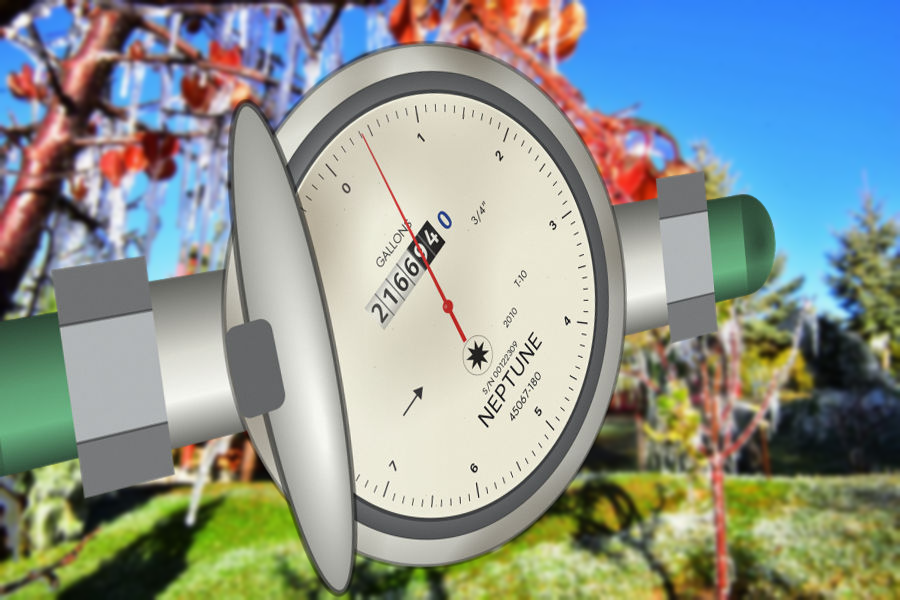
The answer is 2166940.4; gal
